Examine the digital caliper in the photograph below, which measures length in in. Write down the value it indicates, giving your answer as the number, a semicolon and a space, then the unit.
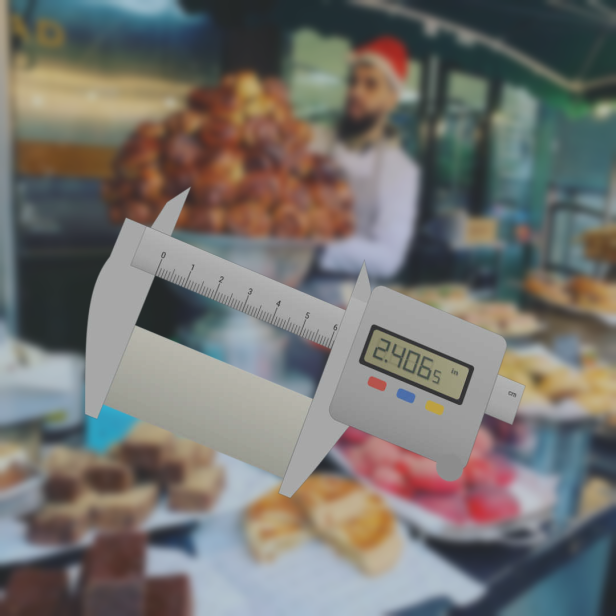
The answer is 2.4065; in
